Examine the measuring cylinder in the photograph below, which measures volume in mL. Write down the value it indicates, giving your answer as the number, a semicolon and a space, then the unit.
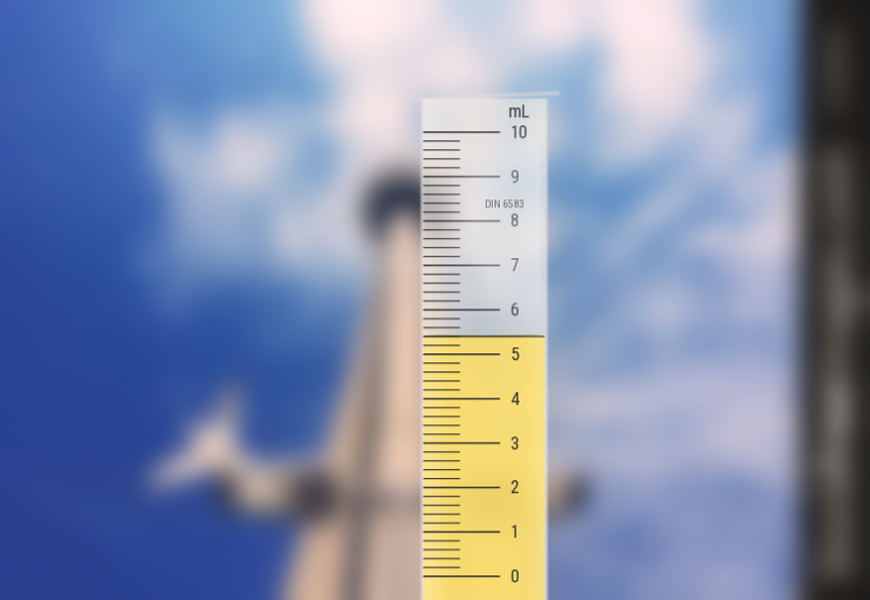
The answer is 5.4; mL
